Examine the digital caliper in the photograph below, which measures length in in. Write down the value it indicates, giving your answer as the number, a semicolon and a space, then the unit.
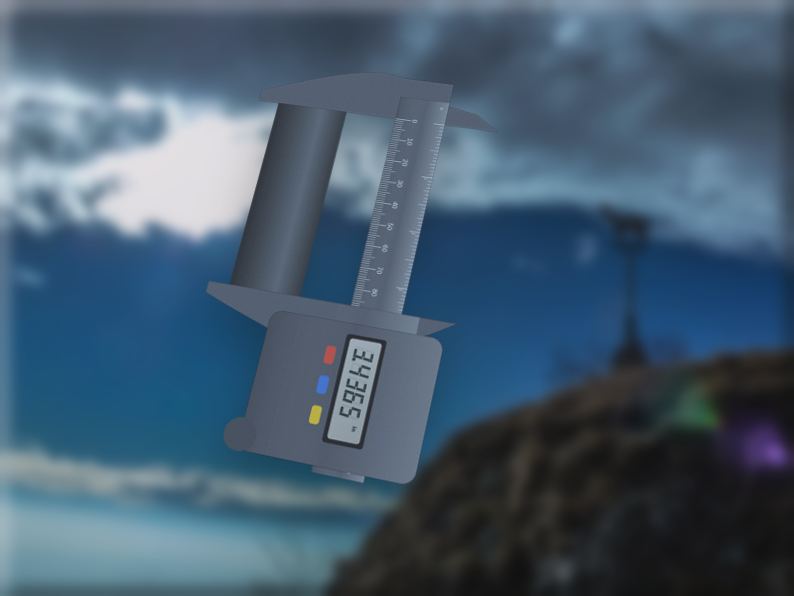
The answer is 3.4365; in
